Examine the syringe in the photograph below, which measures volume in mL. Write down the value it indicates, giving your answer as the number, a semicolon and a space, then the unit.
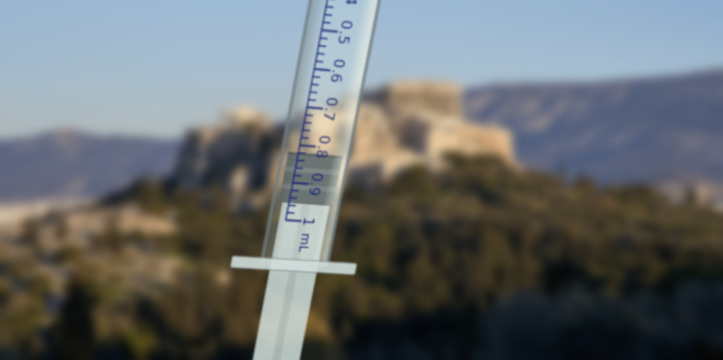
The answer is 0.82; mL
